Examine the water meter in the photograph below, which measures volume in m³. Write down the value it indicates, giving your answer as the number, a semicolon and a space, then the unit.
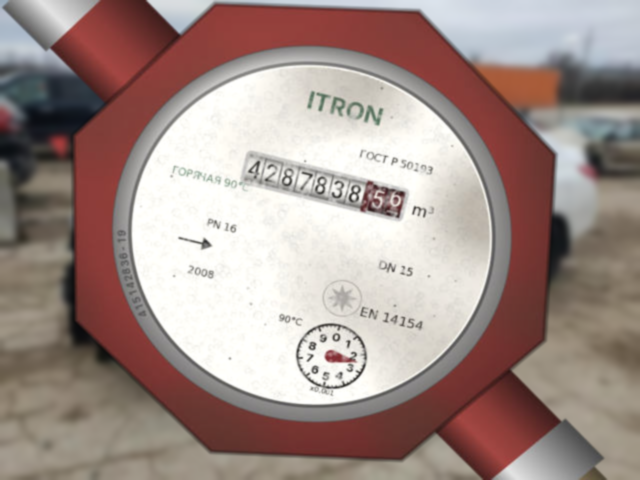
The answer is 4287838.562; m³
